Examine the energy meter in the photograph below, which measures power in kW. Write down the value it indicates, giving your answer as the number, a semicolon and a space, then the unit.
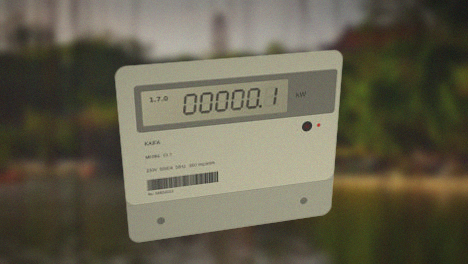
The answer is 0.1; kW
